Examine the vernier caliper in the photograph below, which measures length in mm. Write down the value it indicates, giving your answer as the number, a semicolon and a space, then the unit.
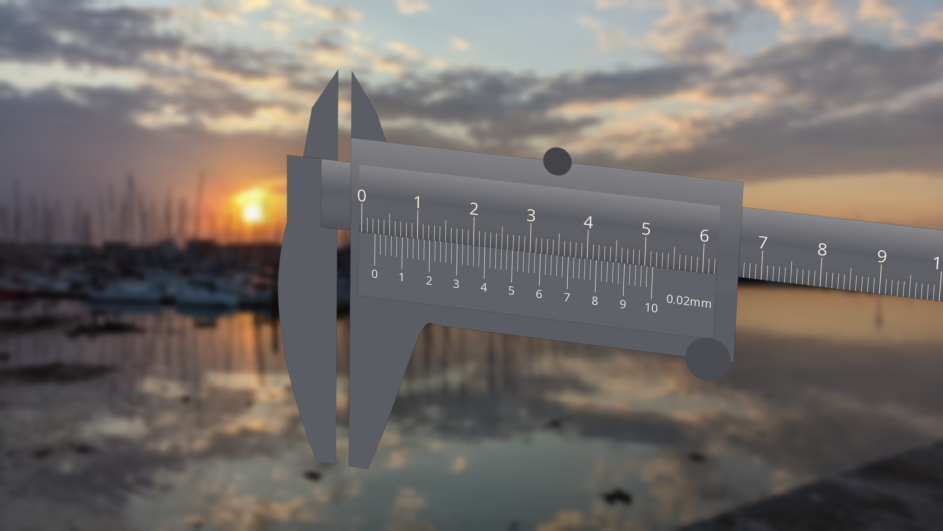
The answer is 2.4; mm
